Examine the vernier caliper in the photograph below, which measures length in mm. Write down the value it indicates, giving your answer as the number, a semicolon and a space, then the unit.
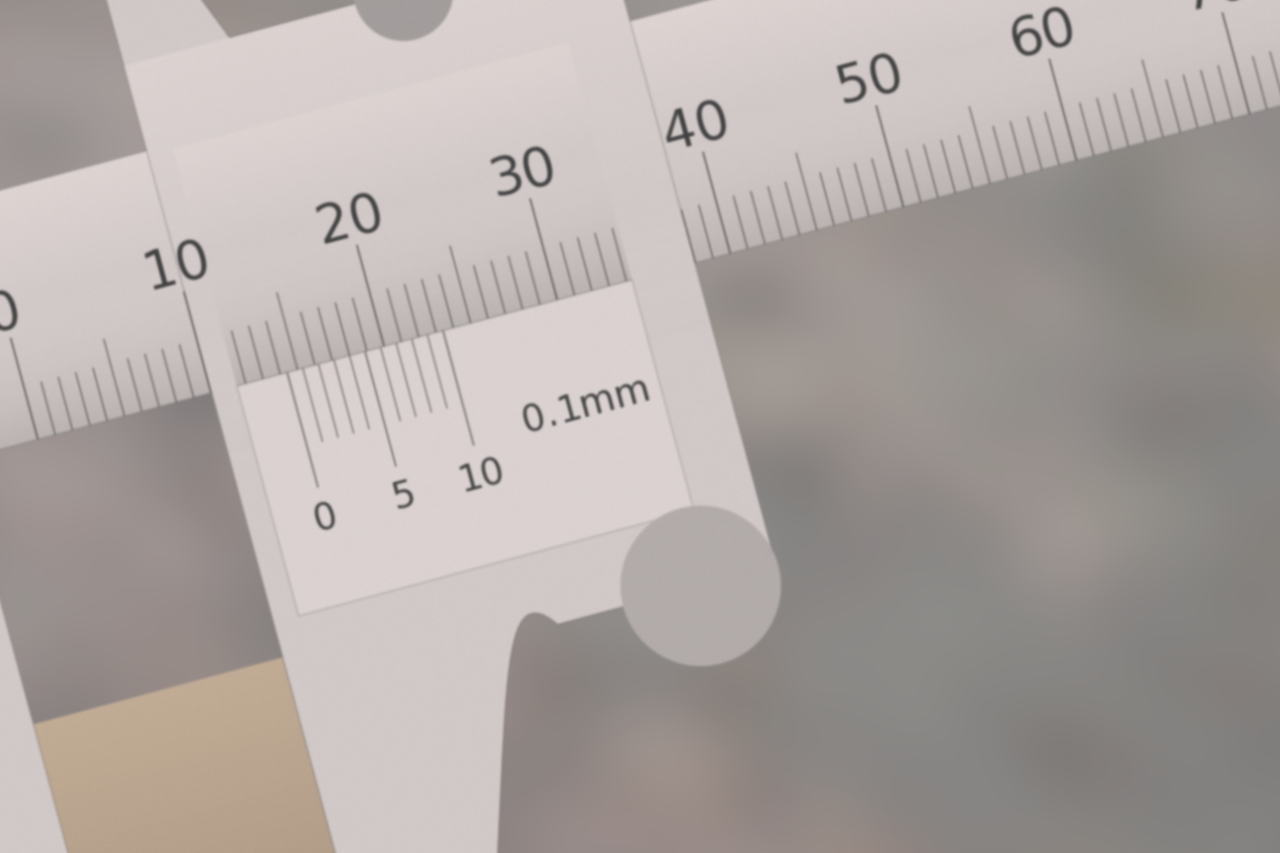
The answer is 14.4; mm
